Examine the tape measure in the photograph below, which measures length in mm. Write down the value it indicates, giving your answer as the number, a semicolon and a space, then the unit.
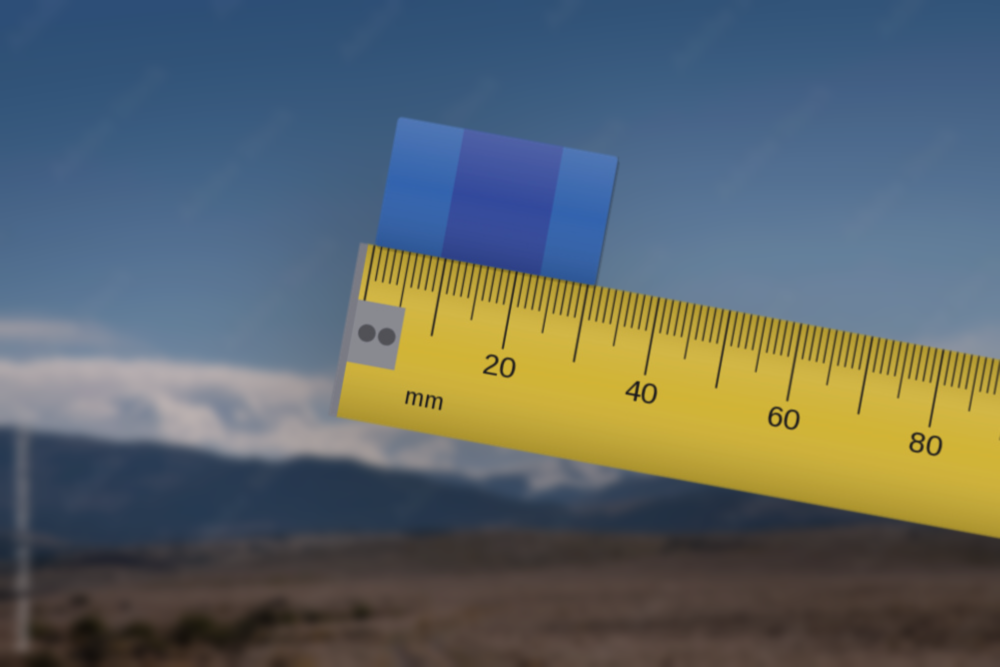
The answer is 31; mm
